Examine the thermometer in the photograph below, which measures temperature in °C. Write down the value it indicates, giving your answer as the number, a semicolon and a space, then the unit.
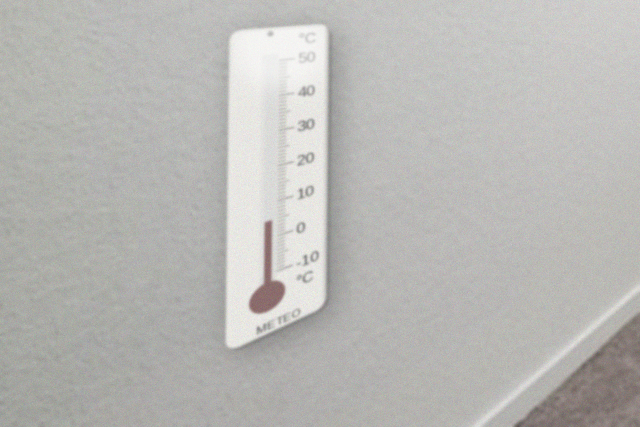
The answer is 5; °C
